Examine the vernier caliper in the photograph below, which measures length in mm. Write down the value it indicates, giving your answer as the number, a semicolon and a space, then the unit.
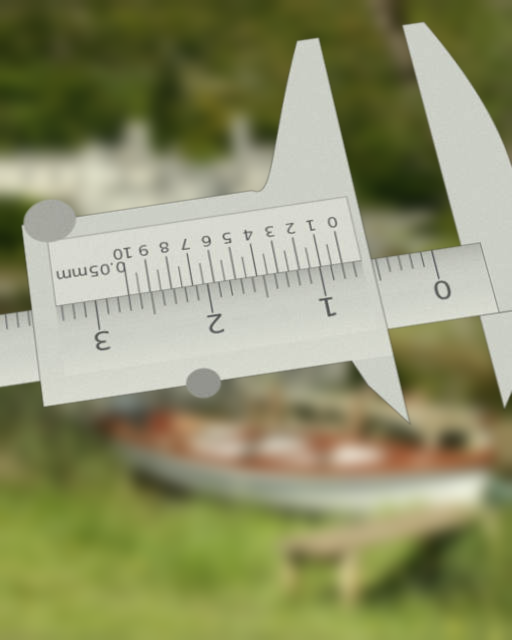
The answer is 8.0; mm
